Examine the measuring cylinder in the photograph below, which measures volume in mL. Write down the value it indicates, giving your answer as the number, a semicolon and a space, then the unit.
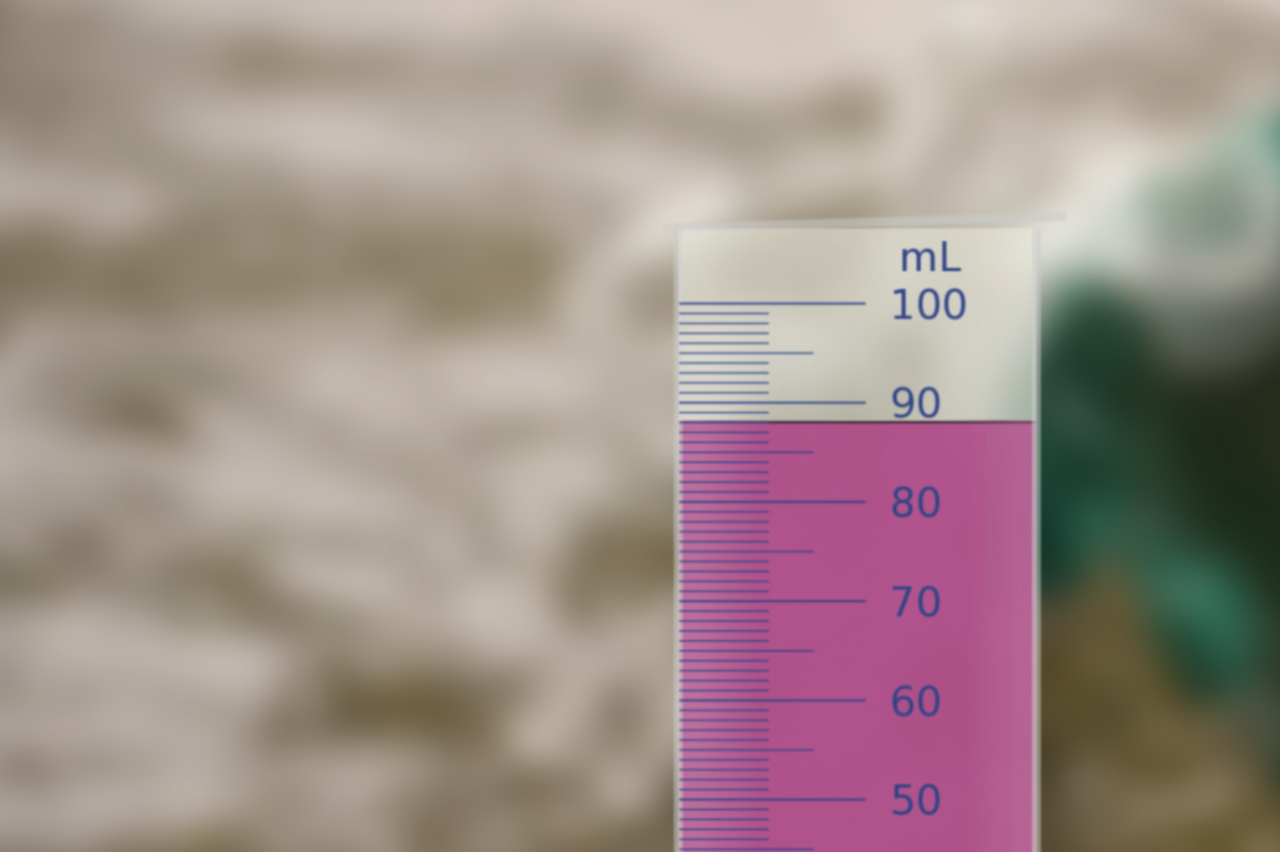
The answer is 88; mL
